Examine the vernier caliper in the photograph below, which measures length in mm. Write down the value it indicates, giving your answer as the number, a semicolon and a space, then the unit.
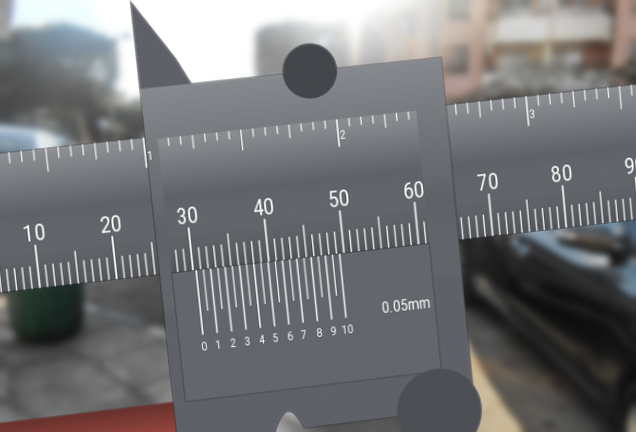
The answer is 30.4; mm
